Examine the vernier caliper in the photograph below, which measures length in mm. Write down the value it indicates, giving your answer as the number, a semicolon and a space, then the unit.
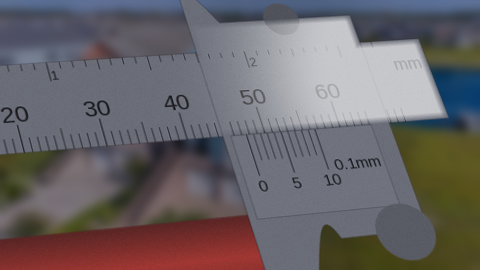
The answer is 47.6; mm
